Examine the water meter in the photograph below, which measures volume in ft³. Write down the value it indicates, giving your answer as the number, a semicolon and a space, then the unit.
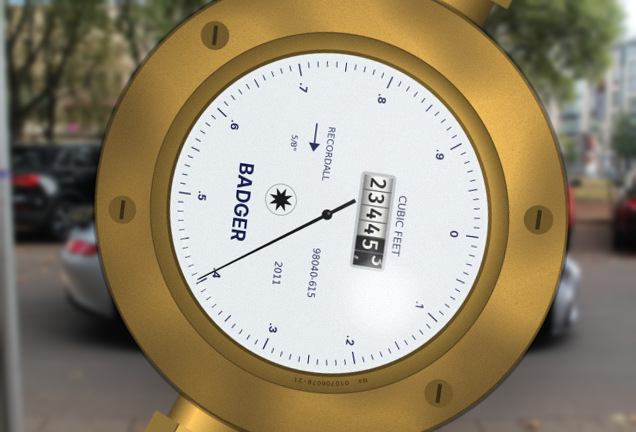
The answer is 234453.40; ft³
